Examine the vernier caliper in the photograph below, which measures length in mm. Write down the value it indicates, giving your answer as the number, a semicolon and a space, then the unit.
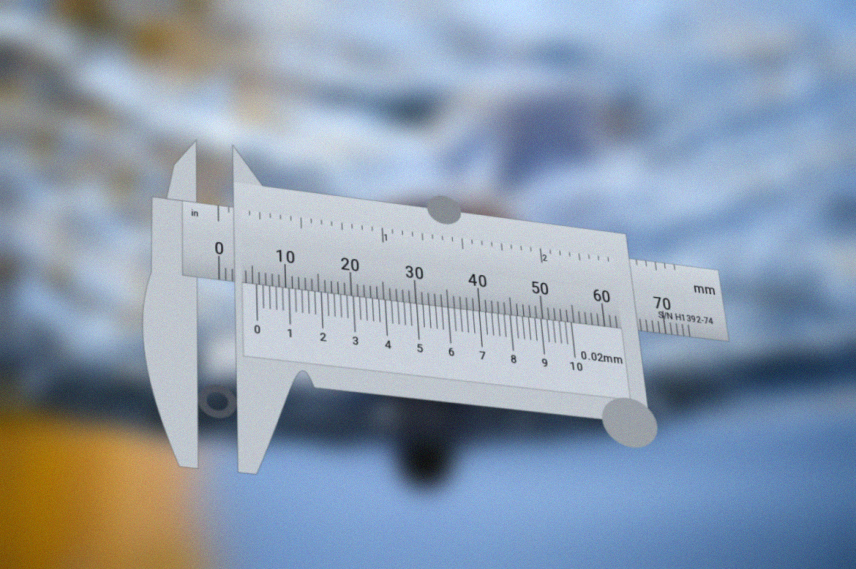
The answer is 5.6; mm
